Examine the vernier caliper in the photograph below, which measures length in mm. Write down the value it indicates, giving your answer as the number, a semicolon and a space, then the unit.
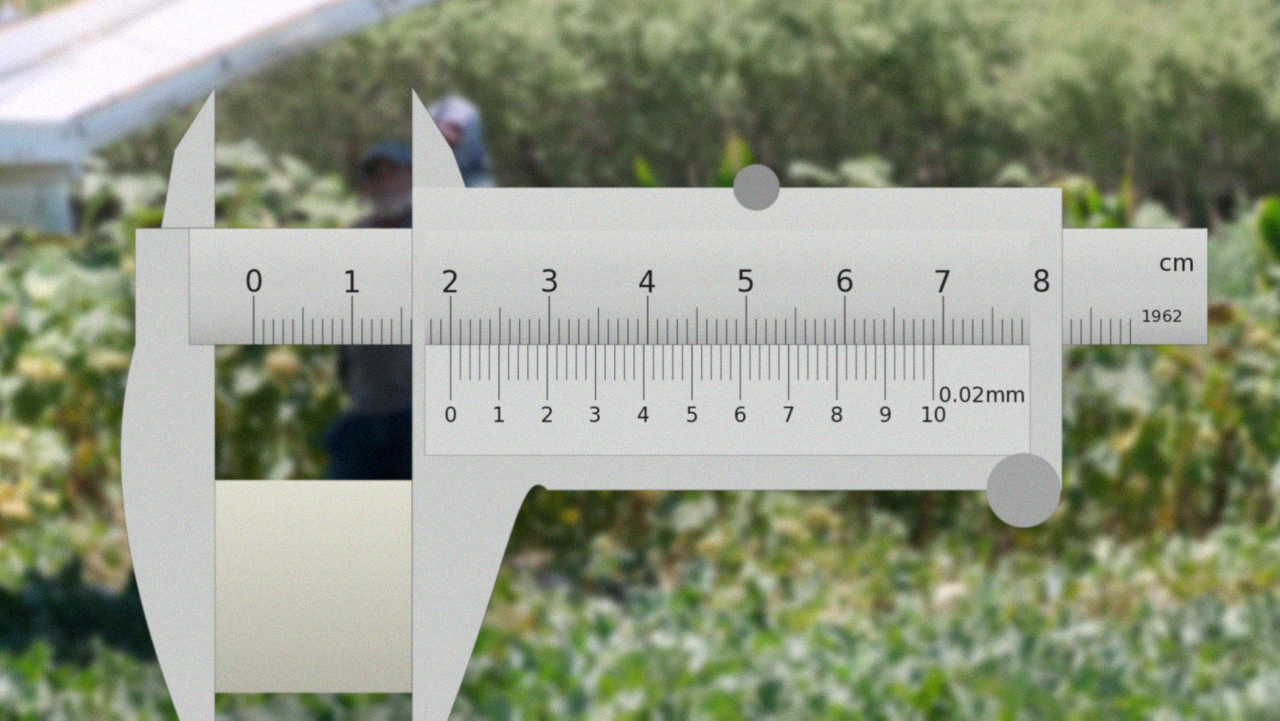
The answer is 20.0; mm
